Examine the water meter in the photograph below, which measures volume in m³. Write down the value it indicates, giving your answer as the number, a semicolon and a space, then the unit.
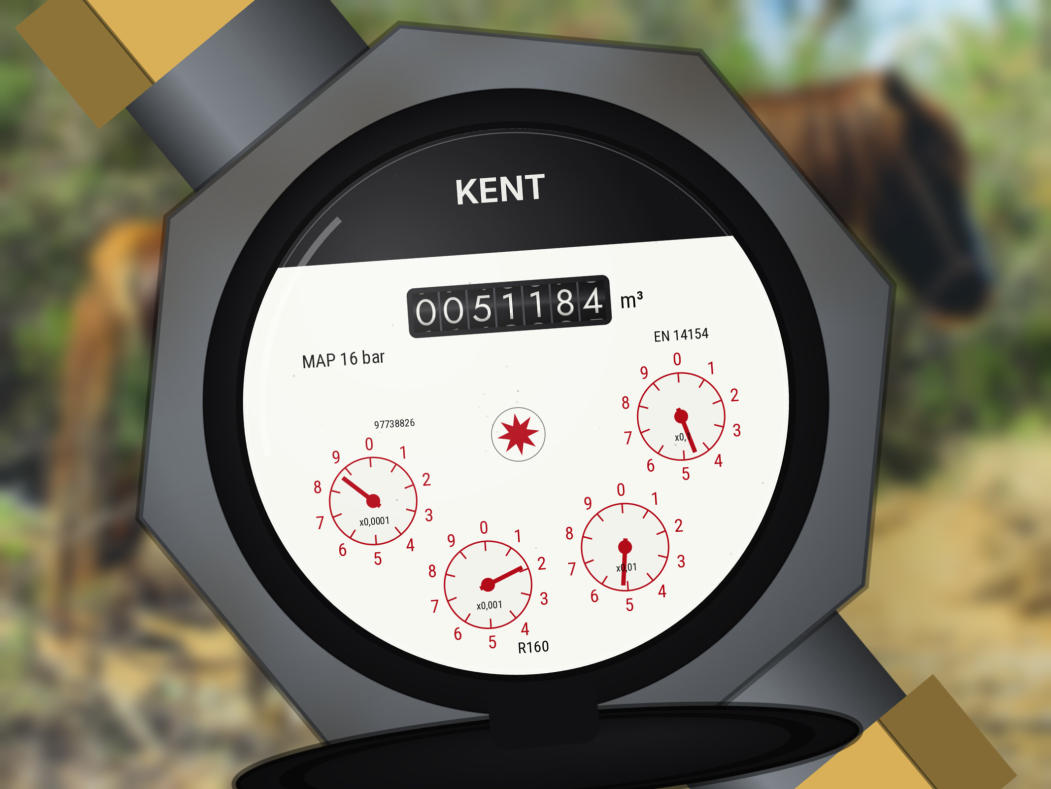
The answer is 51184.4518; m³
